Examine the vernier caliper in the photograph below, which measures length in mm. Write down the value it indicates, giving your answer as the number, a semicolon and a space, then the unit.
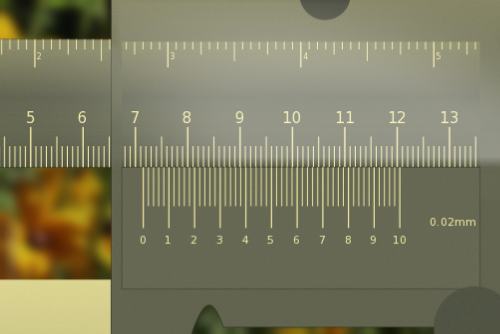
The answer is 71.5; mm
